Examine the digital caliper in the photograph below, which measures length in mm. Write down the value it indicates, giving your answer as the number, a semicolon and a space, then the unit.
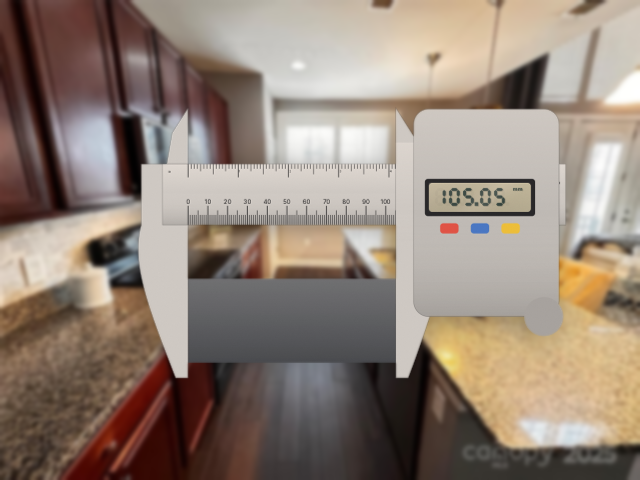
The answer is 105.05; mm
